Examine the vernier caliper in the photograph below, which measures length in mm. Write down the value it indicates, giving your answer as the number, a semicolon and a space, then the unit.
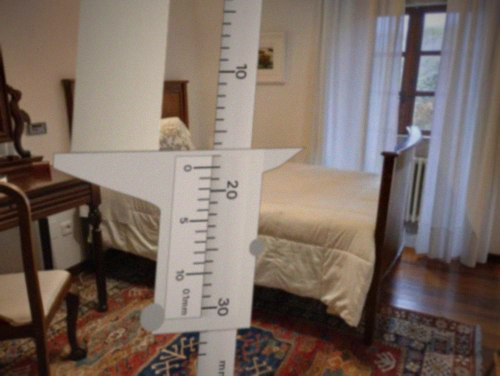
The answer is 18.0; mm
